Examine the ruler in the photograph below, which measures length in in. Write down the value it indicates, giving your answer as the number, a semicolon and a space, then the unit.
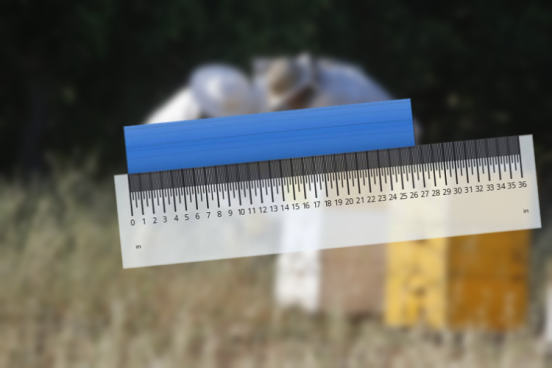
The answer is 26.5; in
